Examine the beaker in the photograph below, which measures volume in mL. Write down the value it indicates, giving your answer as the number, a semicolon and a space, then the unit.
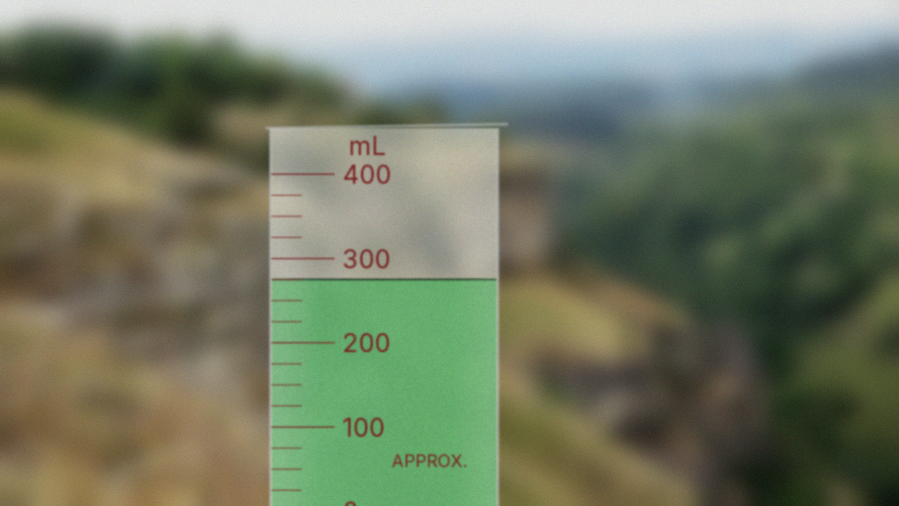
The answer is 275; mL
